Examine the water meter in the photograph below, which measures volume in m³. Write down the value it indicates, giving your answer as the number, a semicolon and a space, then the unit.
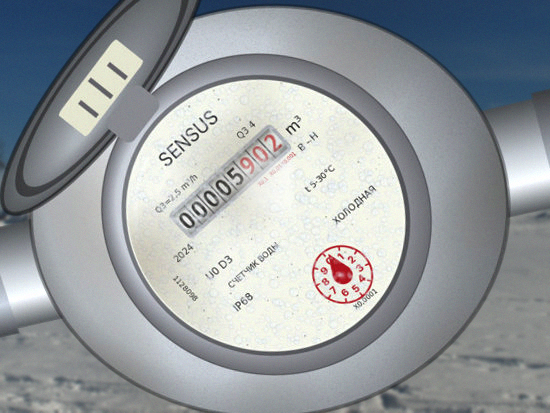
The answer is 5.9020; m³
